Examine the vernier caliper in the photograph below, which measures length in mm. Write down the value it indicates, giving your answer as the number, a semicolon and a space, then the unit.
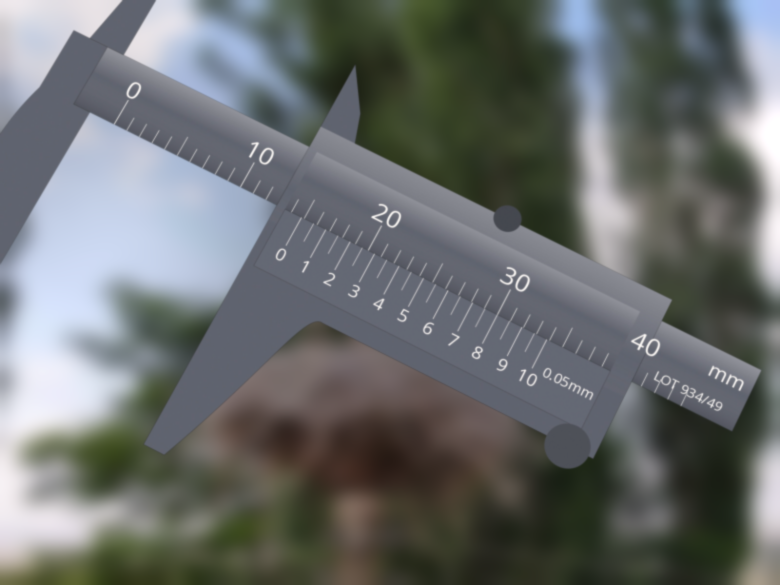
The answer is 14.8; mm
